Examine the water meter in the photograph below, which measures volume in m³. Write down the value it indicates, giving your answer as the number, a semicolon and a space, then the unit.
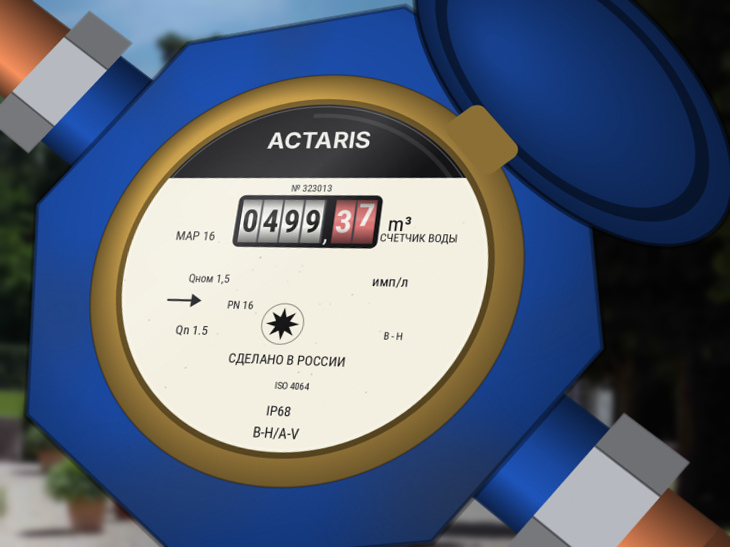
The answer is 499.37; m³
